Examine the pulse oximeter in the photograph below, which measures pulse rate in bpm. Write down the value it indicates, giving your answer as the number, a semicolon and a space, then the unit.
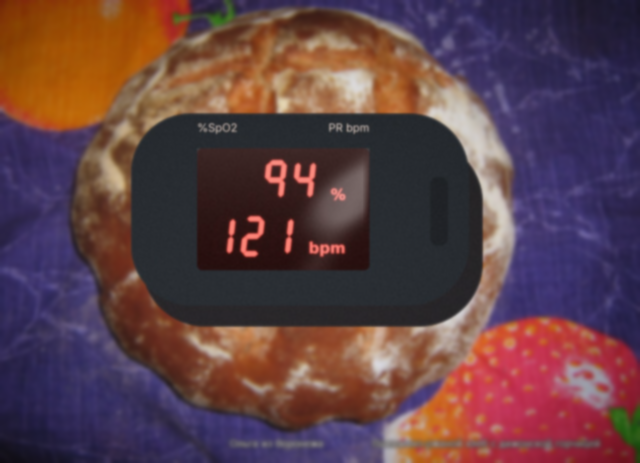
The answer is 121; bpm
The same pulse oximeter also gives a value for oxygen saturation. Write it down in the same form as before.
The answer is 94; %
